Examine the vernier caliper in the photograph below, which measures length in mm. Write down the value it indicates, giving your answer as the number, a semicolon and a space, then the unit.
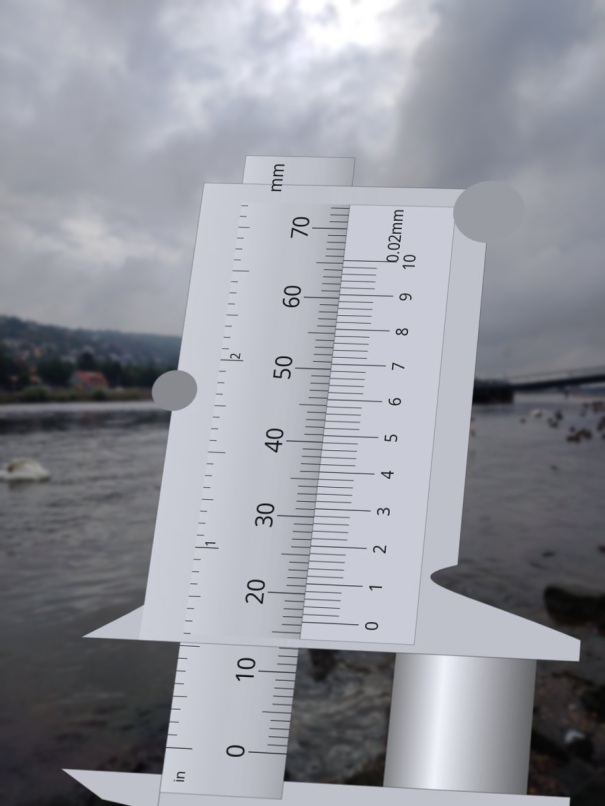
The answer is 16.4; mm
